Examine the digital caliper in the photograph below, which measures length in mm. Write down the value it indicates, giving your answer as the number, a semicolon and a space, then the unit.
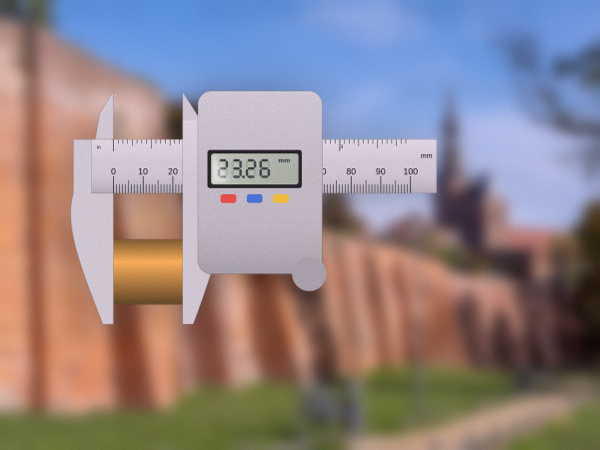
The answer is 23.26; mm
